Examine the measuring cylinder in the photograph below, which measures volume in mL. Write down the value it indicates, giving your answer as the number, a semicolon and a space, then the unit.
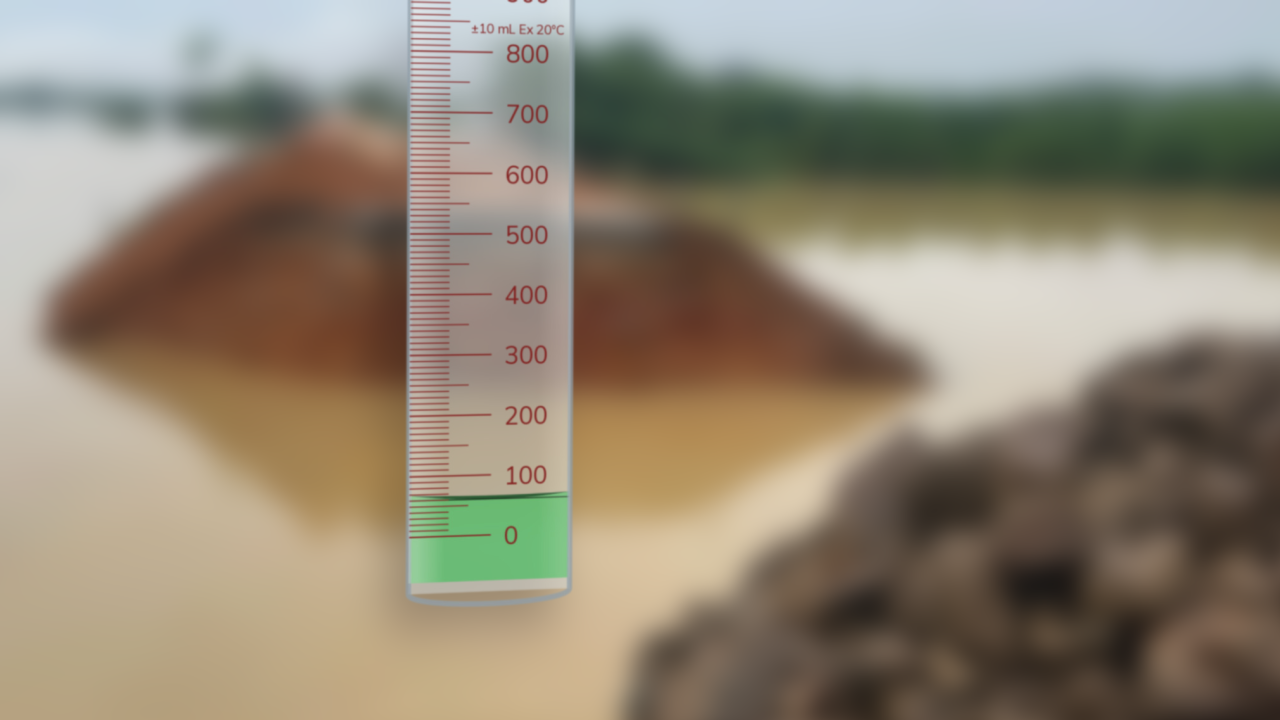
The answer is 60; mL
